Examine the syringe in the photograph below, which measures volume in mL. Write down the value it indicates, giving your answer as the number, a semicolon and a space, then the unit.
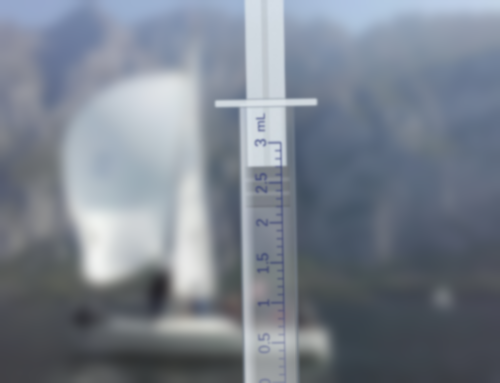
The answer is 2.2; mL
